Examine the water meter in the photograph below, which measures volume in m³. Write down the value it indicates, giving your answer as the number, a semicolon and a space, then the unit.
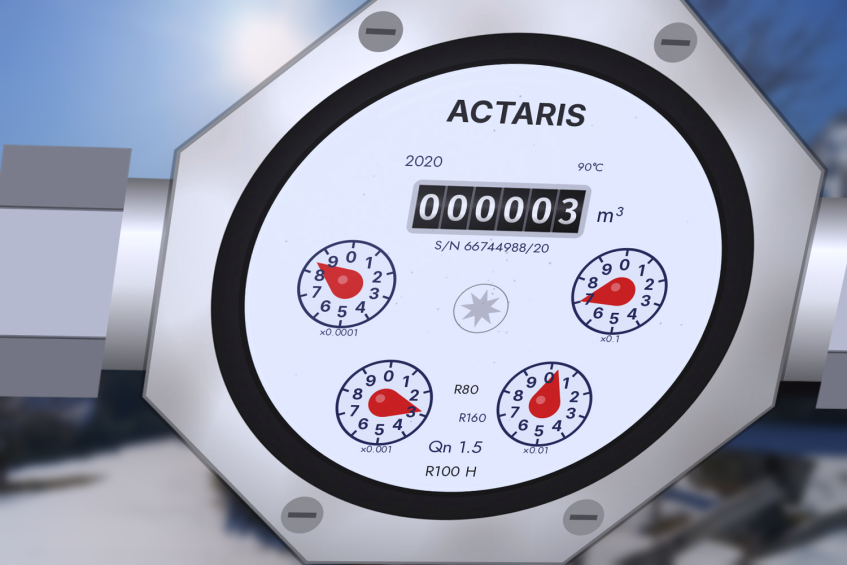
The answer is 3.7028; m³
